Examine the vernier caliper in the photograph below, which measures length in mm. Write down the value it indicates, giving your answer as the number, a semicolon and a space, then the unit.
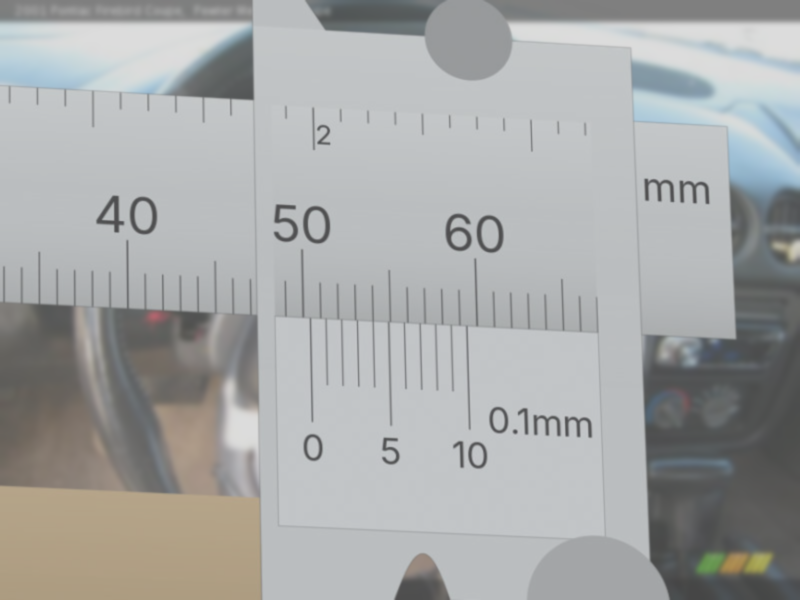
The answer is 50.4; mm
